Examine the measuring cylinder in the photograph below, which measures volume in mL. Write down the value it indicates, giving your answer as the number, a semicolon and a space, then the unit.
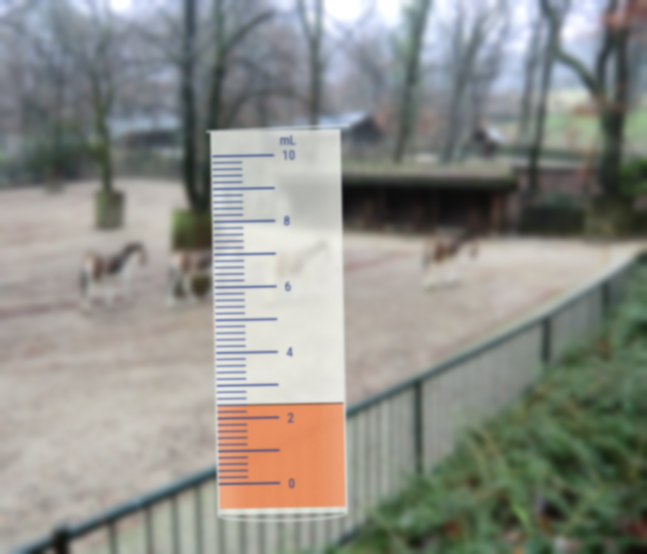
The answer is 2.4; mL
